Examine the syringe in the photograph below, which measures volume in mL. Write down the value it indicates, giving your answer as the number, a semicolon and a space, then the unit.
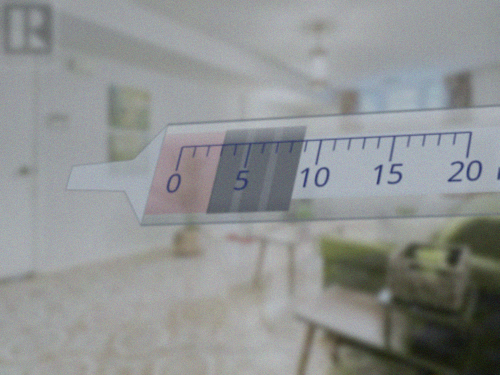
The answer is 3; mL
